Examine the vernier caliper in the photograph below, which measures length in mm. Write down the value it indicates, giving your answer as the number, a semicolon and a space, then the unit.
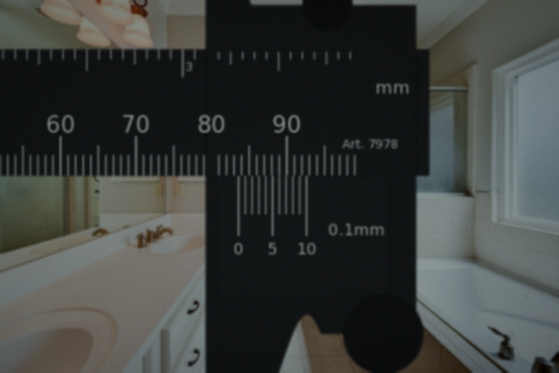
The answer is 83.6; mm
